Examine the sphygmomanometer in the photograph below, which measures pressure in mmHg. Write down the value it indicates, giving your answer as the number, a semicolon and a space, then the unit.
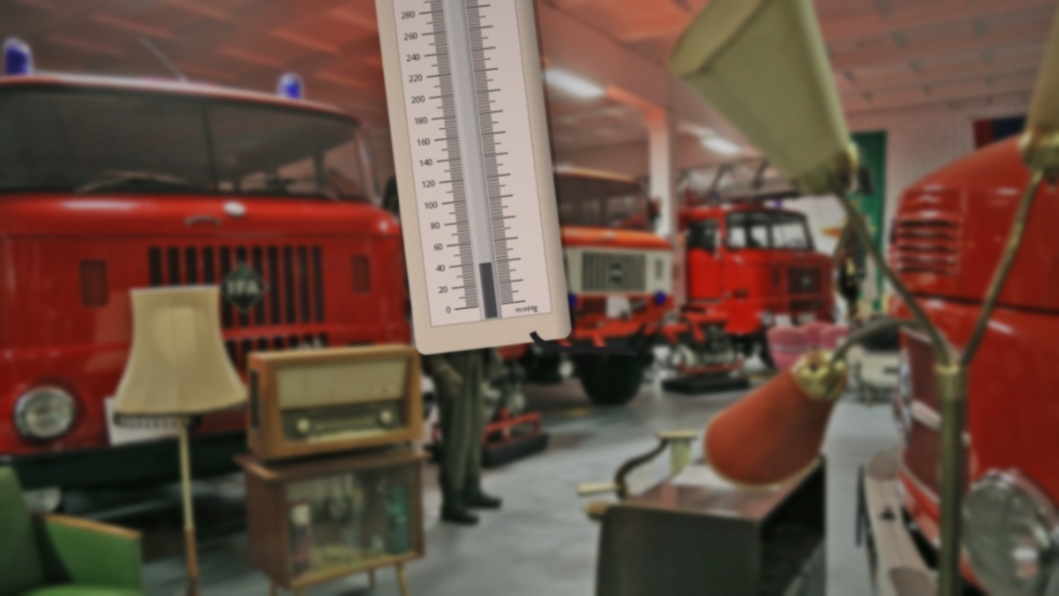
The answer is 40; mmHg
